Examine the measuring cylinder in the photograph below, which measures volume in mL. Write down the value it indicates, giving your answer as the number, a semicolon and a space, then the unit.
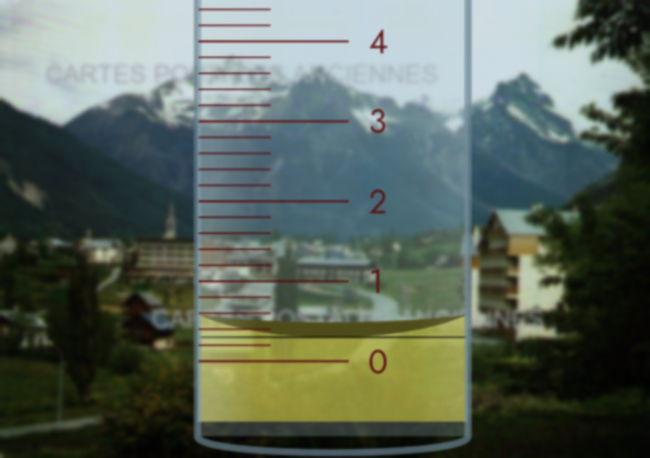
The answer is 0.3; mL
